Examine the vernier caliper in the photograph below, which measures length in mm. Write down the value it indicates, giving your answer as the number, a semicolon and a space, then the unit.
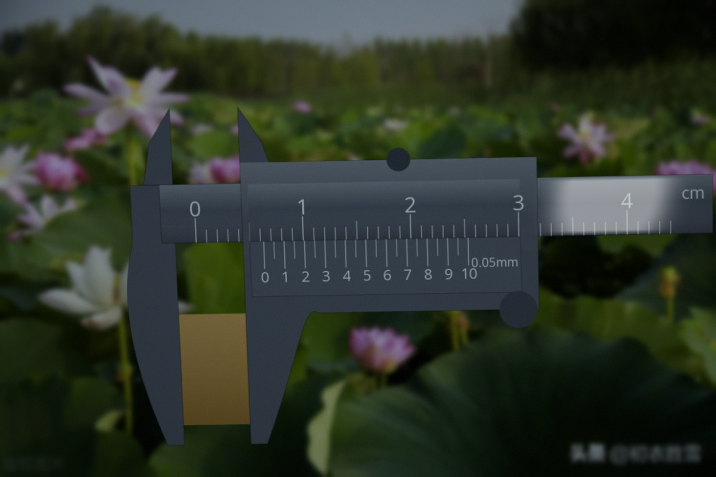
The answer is 6.3; mm
